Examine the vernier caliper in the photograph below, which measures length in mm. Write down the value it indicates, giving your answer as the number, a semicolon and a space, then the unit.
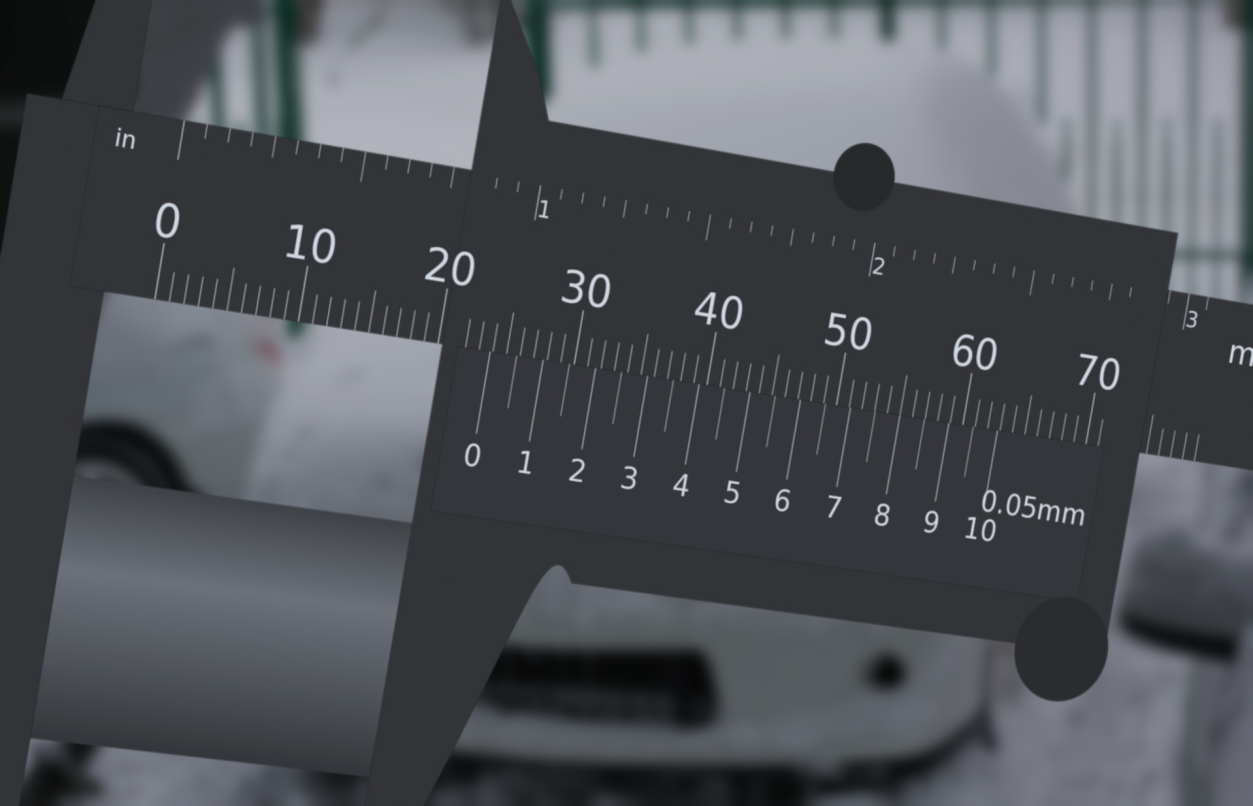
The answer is 23.8; mm
